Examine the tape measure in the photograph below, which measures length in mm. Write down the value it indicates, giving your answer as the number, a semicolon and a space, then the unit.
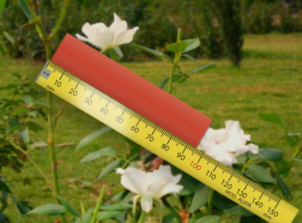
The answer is 95; mm
